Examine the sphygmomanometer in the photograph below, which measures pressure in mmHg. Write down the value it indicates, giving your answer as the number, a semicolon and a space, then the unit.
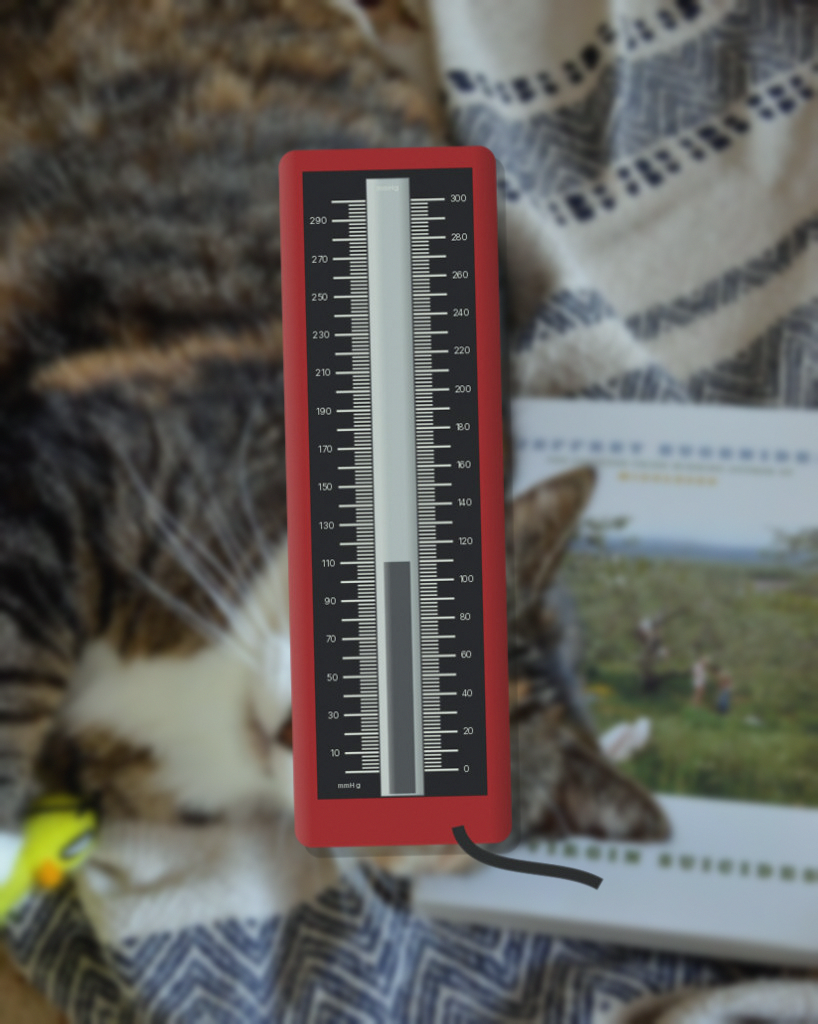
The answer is 110; mmHg
